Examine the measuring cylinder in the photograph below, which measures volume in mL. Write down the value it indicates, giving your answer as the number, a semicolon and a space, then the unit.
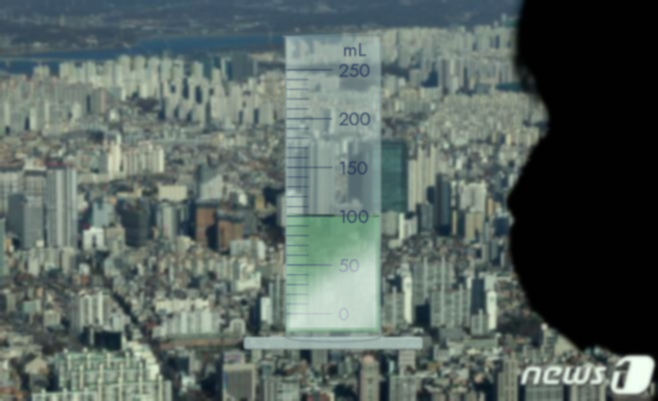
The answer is 100; mL
